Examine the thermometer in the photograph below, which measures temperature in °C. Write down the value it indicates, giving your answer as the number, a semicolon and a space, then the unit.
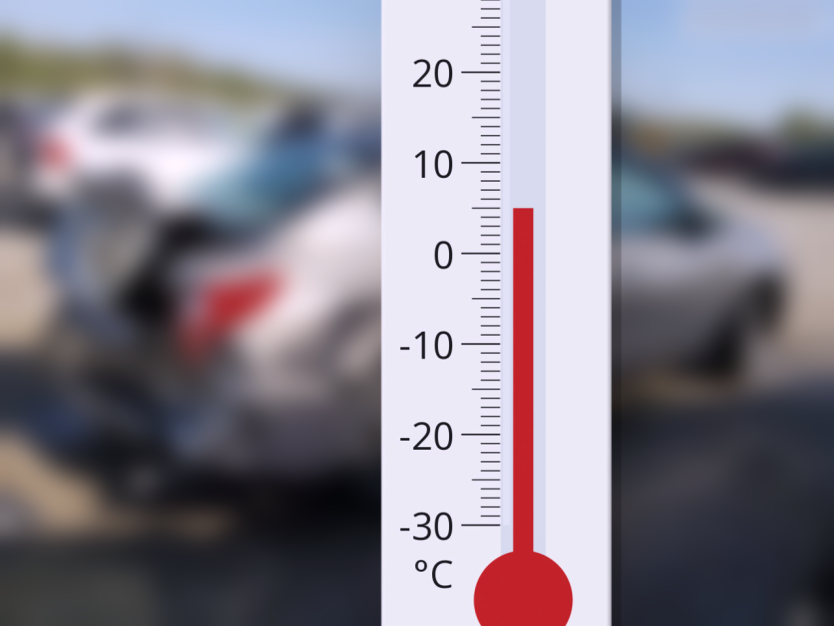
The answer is 5; °C
